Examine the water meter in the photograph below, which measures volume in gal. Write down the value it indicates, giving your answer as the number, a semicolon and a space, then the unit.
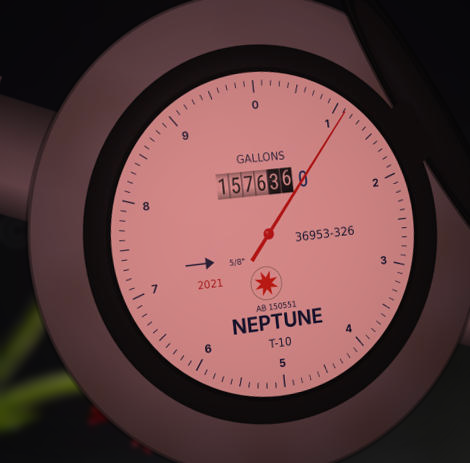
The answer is 1576361.1; gal
